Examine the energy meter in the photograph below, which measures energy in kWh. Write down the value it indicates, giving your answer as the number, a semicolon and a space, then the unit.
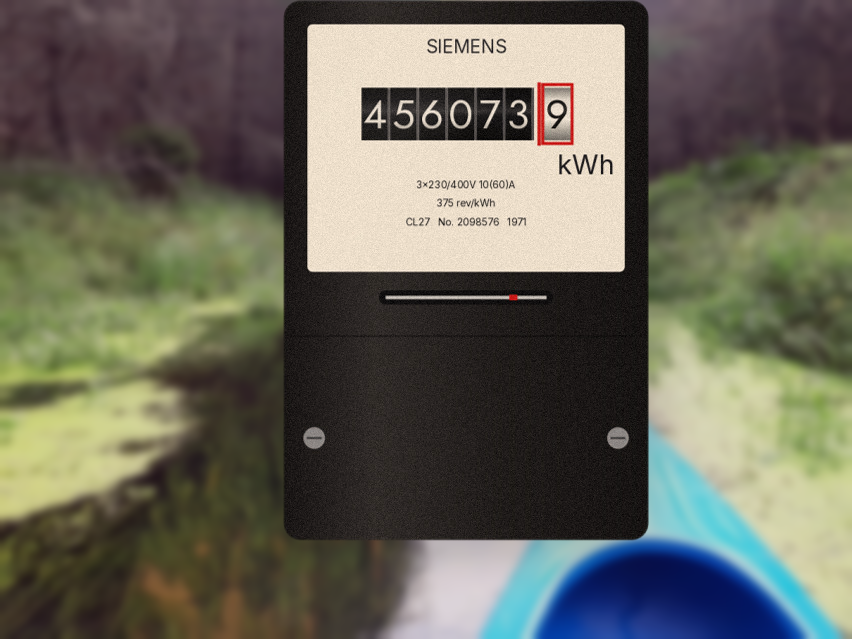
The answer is 456073.9; kWh
